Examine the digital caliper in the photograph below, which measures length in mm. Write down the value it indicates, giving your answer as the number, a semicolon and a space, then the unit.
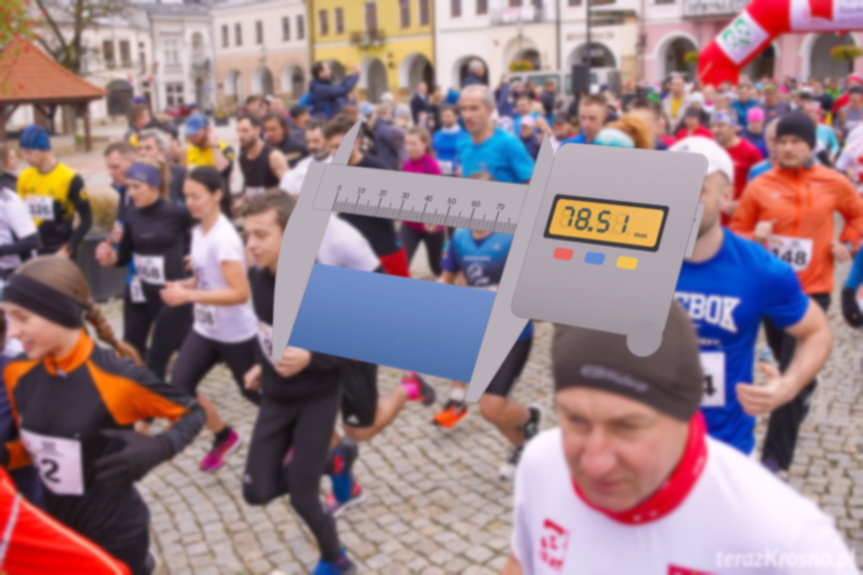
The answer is 78.51; mm
